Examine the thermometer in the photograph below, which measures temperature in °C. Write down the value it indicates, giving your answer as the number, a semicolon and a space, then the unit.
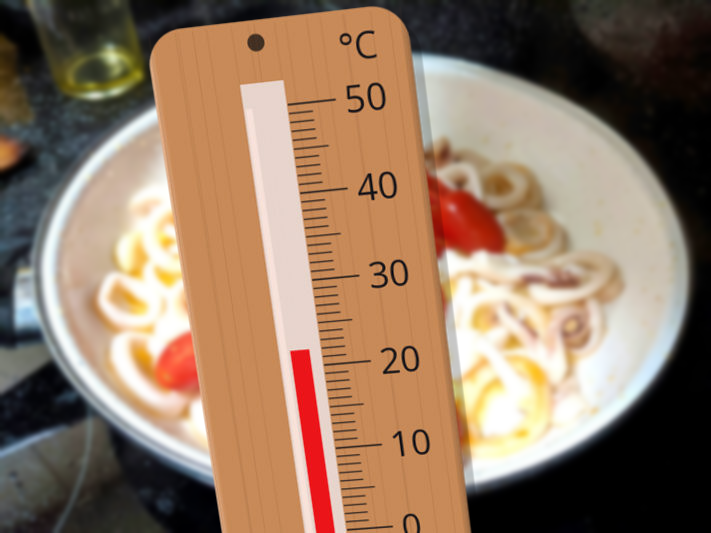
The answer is 22; °C
